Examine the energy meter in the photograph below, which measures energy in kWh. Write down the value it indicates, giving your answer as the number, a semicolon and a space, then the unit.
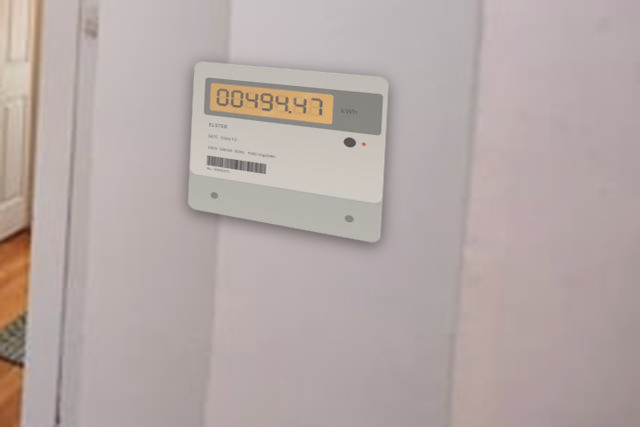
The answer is 494.47; kWh
